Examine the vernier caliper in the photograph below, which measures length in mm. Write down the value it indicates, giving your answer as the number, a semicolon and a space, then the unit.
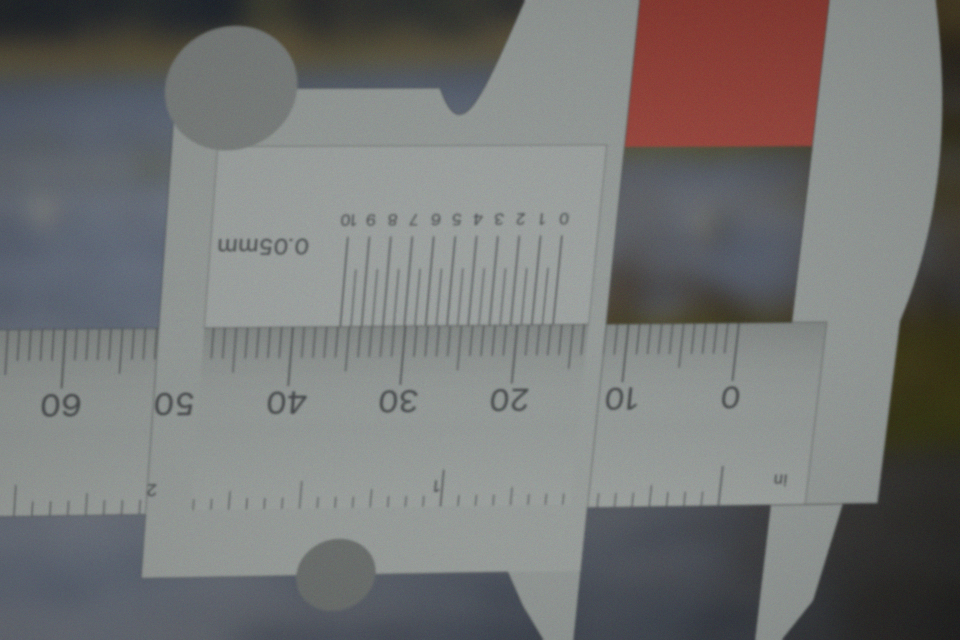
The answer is 16.8; mm
